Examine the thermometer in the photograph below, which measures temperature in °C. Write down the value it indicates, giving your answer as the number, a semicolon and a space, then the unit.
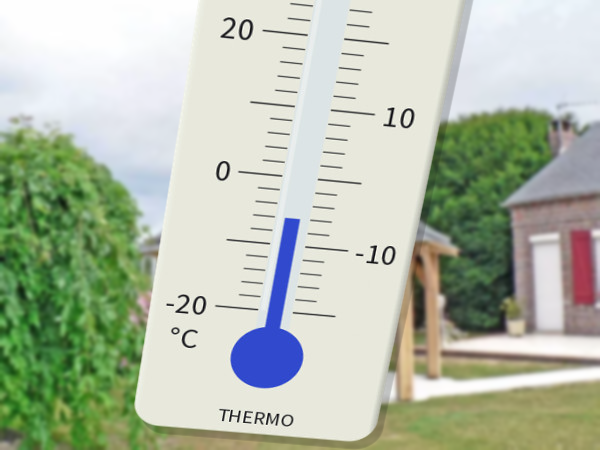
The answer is -6; °C
